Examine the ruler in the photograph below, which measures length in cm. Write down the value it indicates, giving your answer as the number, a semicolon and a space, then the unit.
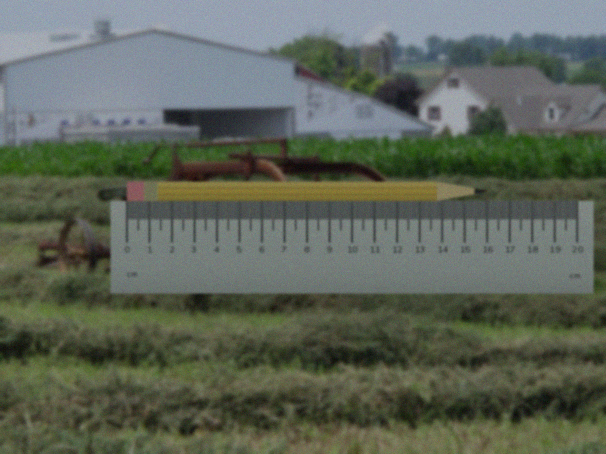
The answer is 16; cm
